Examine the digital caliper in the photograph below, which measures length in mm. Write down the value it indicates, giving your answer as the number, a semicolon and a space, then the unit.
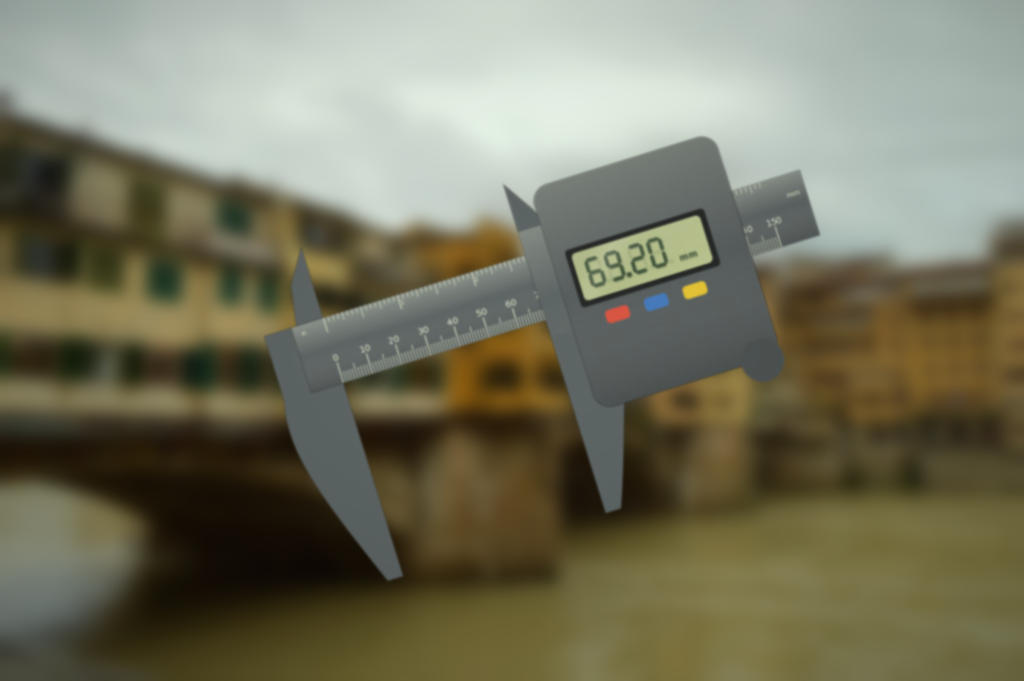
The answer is 69.20; mm
